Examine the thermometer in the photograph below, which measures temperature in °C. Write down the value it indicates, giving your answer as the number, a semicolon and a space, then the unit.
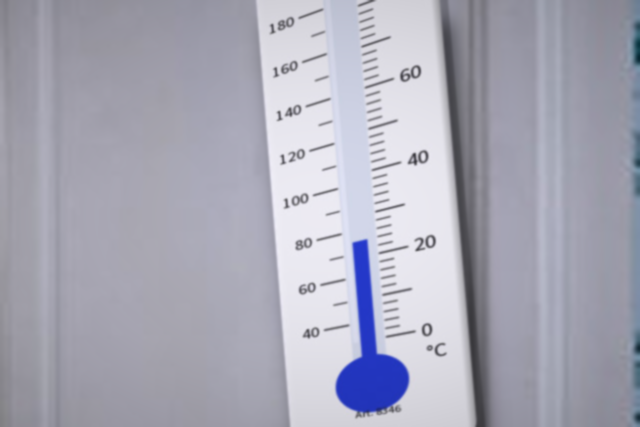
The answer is 24; °C
